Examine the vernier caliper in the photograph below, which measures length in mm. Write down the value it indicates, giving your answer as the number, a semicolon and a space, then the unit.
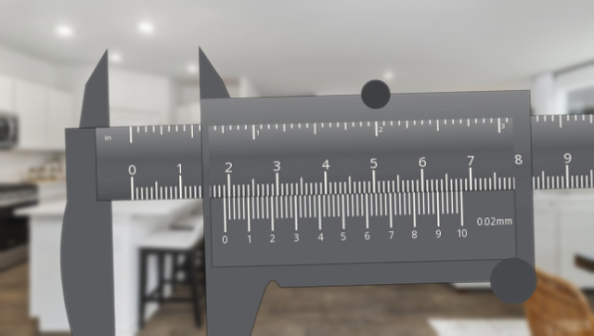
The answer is 19.0; mm
